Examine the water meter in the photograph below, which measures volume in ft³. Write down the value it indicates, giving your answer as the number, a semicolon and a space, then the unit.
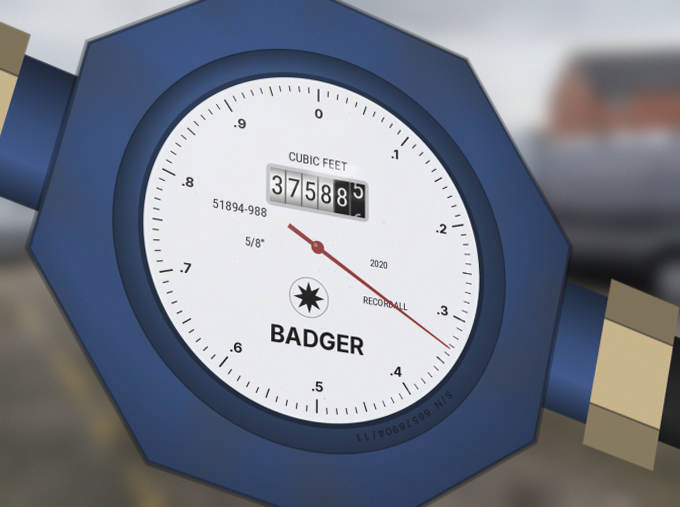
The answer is 375885.33; ft³
